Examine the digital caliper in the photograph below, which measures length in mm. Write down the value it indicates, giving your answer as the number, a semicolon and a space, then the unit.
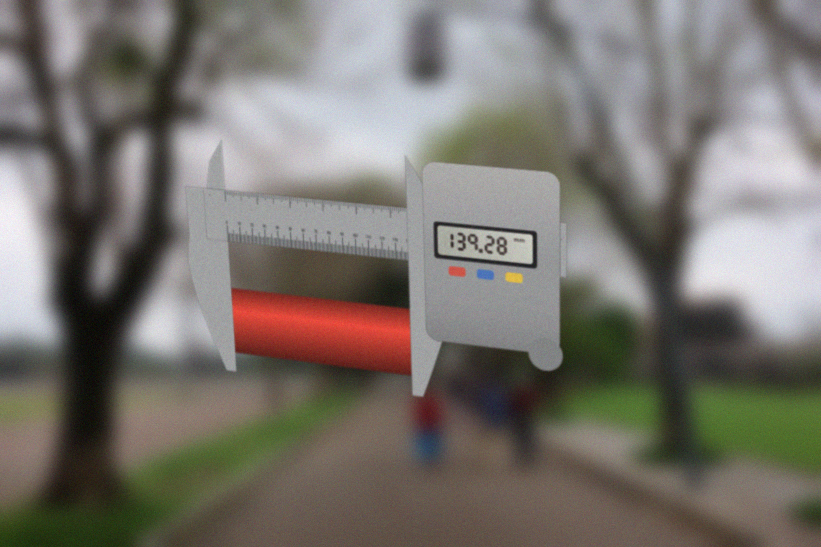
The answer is 139.28; mm
